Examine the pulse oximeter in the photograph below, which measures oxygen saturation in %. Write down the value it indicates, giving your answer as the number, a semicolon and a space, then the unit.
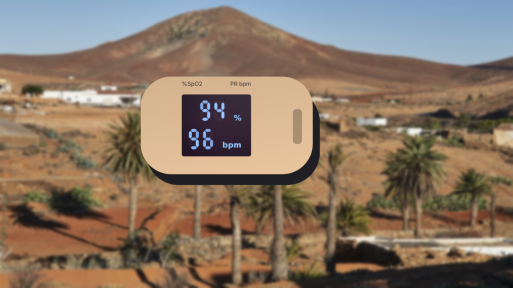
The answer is 94; %
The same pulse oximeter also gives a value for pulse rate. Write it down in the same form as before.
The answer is 96; bpm
